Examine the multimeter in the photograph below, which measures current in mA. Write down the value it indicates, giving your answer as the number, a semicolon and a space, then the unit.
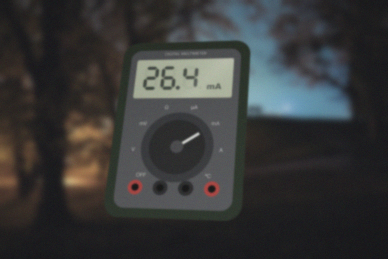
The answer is 26.4; mA
